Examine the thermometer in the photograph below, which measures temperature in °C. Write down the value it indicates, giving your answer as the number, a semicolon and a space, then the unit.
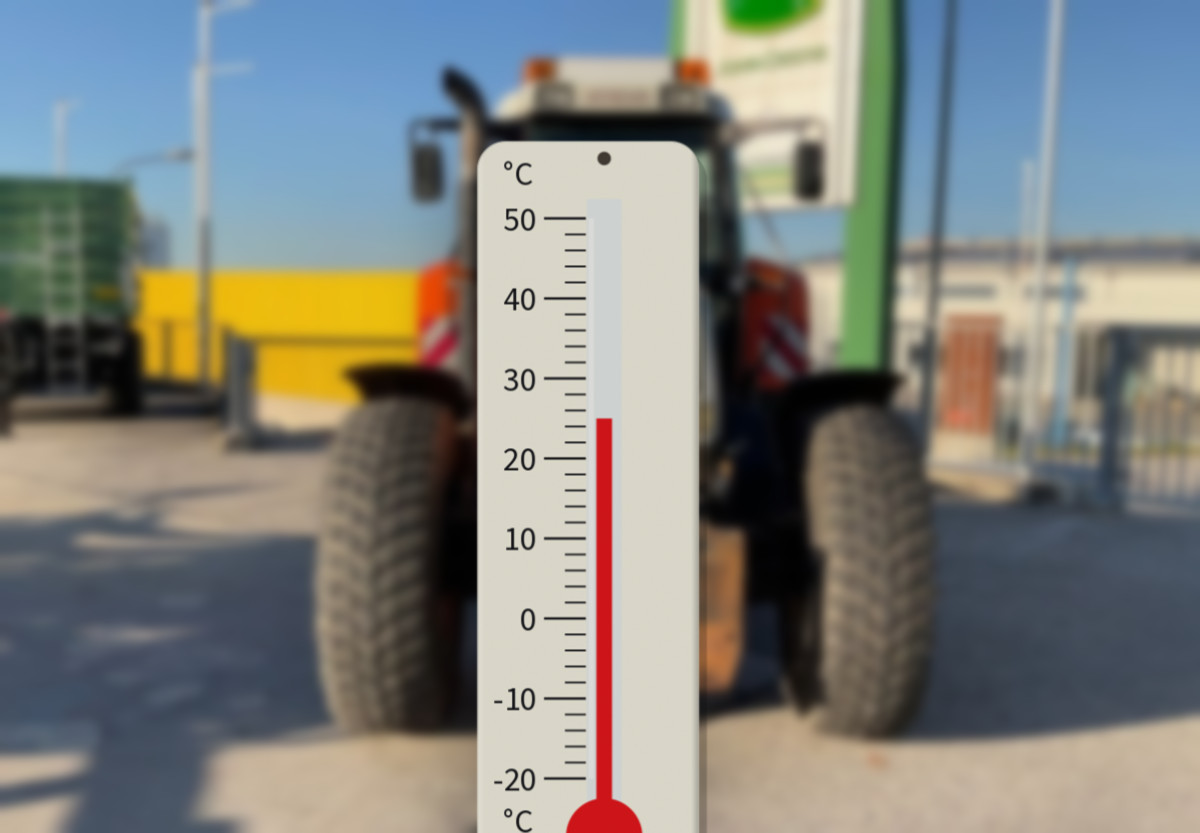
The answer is 25; °C
